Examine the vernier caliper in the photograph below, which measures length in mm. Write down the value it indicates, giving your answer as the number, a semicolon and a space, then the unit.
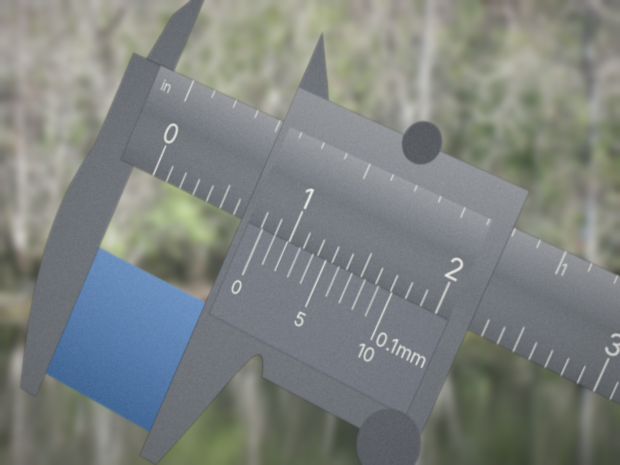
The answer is 8.1; mm
